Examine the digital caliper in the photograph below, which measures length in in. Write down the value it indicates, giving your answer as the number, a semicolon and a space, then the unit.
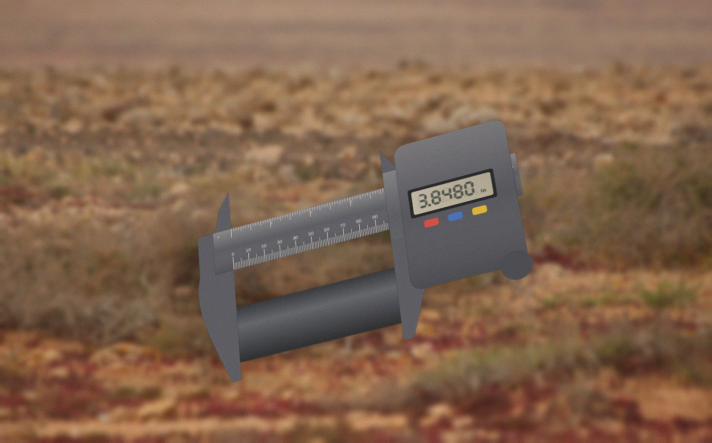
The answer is 3.8480; in
